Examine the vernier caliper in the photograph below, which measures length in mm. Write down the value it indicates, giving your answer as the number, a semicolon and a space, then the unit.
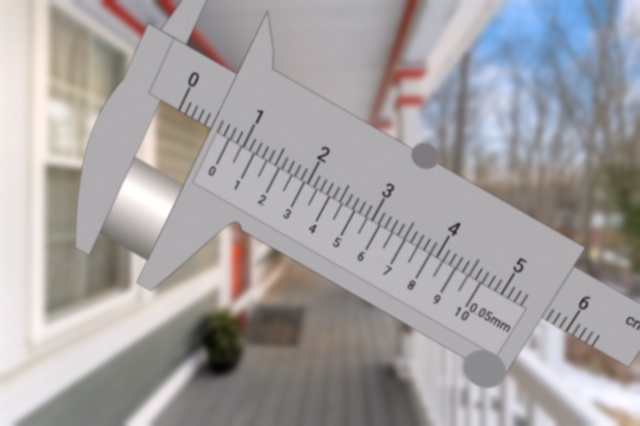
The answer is 7.8; mm
